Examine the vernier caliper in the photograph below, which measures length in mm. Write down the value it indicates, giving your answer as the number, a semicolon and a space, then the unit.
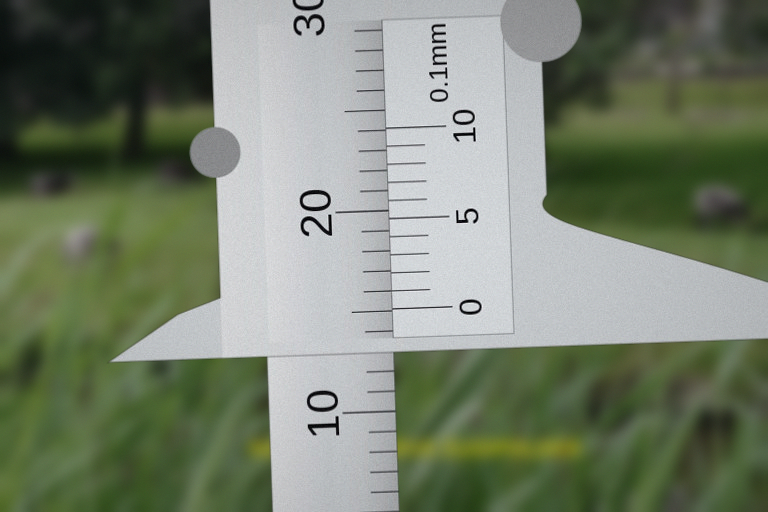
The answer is 15.1; mm
